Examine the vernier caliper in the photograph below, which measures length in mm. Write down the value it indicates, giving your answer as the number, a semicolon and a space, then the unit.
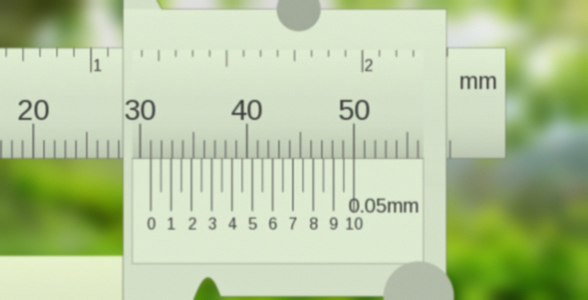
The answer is 31.0; mm
